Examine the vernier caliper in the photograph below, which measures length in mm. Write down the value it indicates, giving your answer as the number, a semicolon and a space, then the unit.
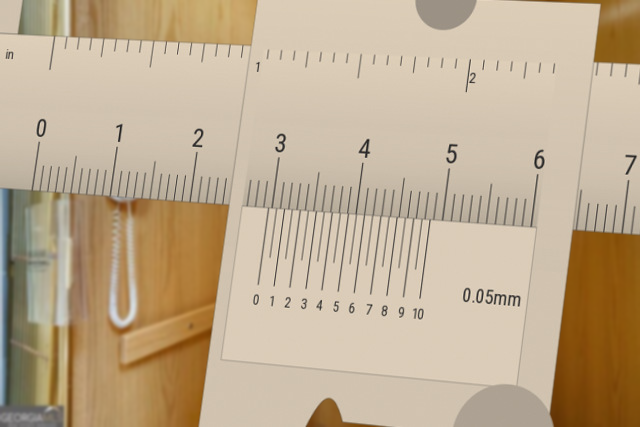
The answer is 29.6; mm
